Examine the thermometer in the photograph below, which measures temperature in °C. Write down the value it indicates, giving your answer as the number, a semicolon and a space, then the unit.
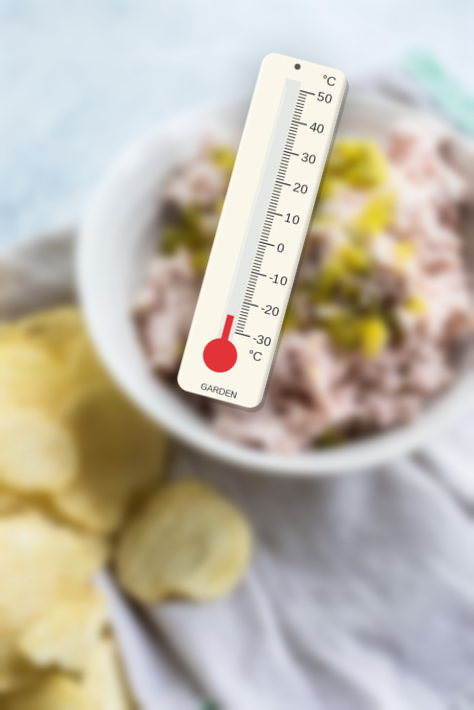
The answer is -25; °C
